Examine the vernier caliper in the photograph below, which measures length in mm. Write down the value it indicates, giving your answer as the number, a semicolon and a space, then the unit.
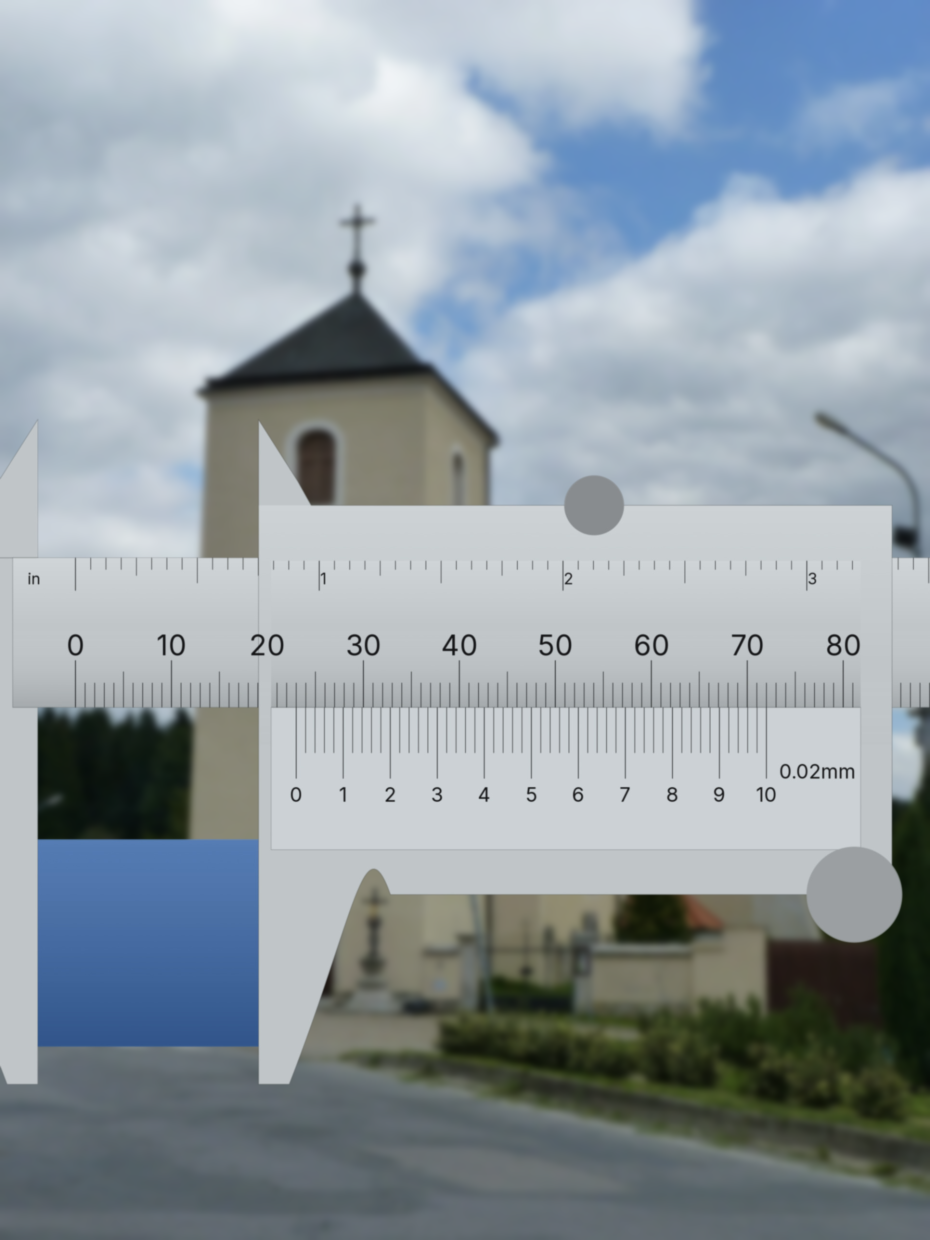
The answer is 23.0; mm
